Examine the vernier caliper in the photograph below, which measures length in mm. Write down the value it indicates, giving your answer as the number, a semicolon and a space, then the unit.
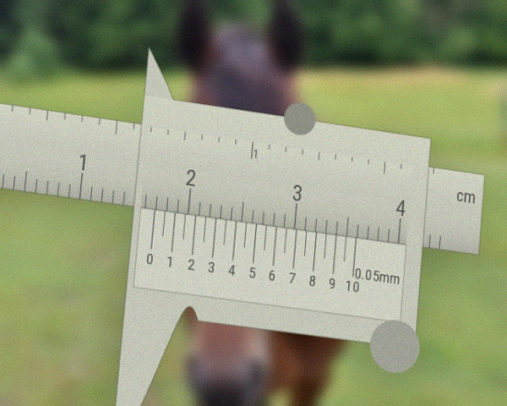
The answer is 16.9; mm
